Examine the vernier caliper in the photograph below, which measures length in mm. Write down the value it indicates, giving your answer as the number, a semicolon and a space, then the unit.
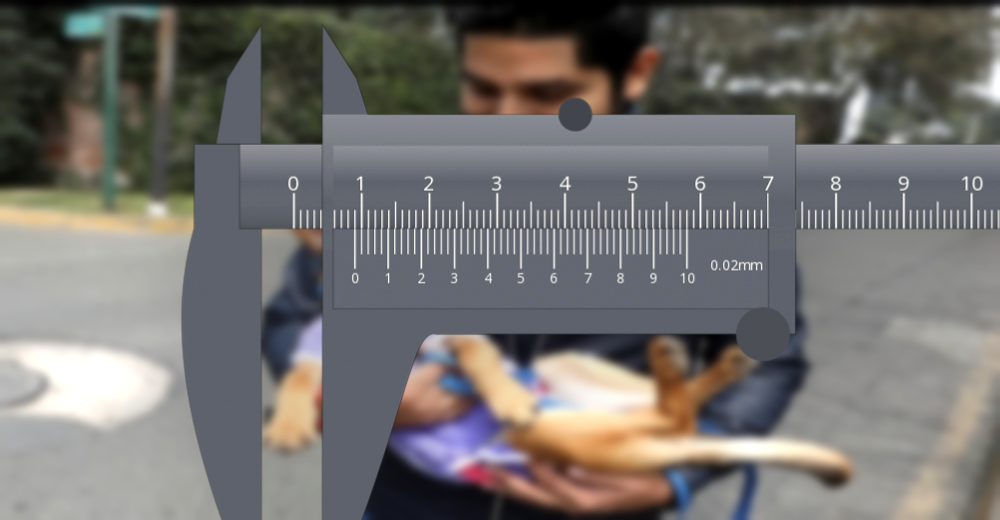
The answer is 9.0; mm
